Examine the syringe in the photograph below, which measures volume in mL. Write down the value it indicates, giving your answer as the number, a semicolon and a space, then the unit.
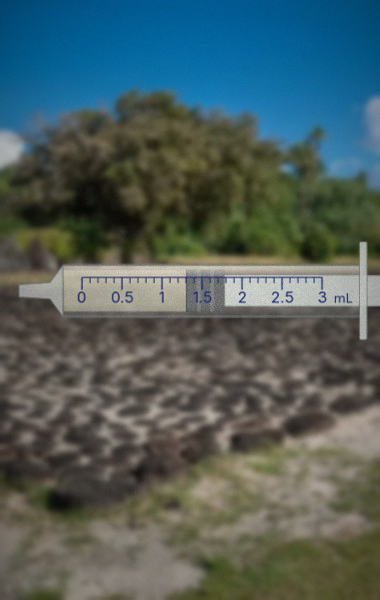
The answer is 1.3; mL
